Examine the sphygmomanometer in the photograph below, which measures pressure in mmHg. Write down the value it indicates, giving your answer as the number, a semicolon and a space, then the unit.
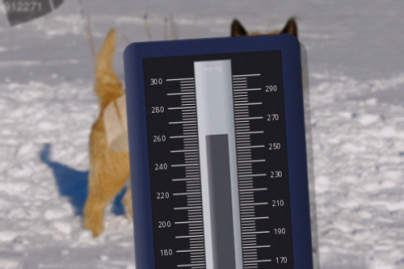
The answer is 260; mmHg
